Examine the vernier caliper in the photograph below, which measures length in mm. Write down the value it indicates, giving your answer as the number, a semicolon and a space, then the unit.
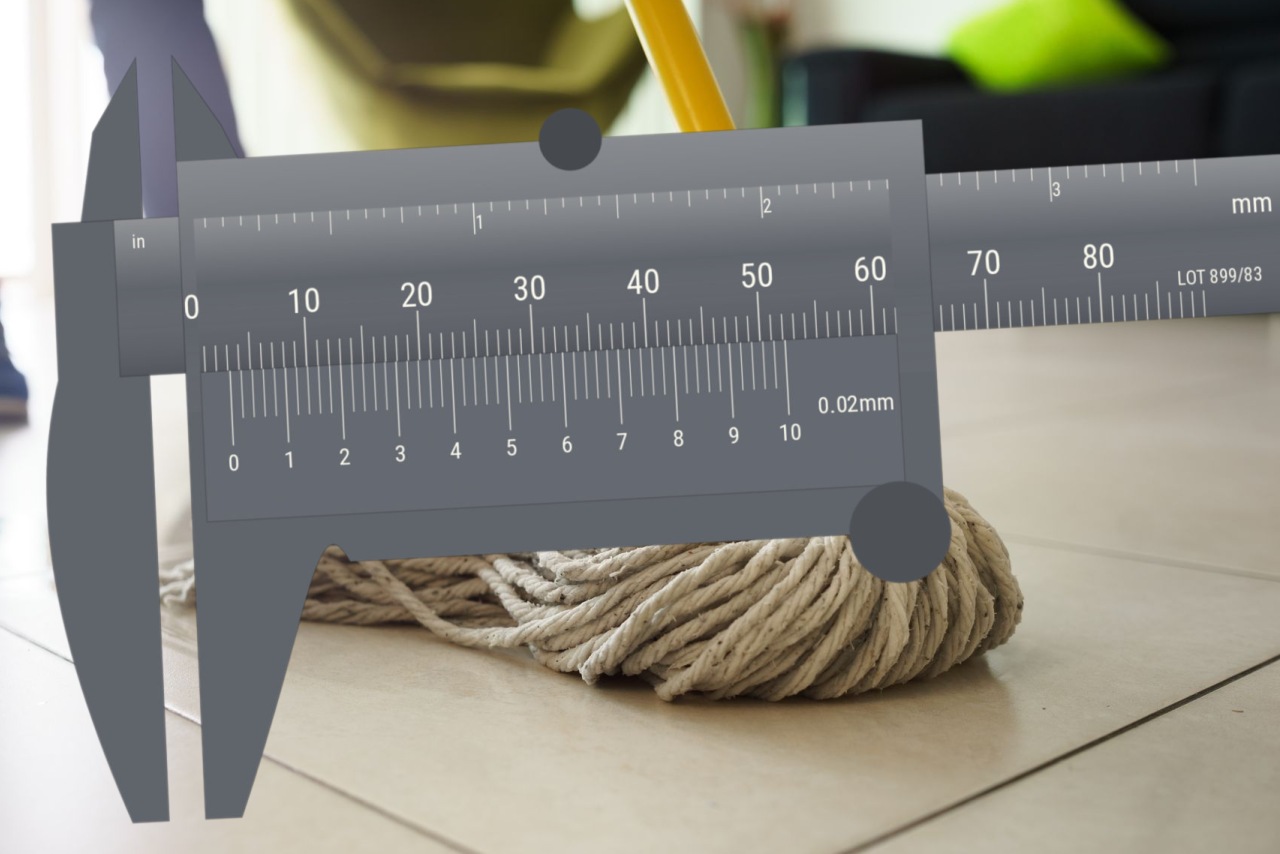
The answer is 3.2; mm
